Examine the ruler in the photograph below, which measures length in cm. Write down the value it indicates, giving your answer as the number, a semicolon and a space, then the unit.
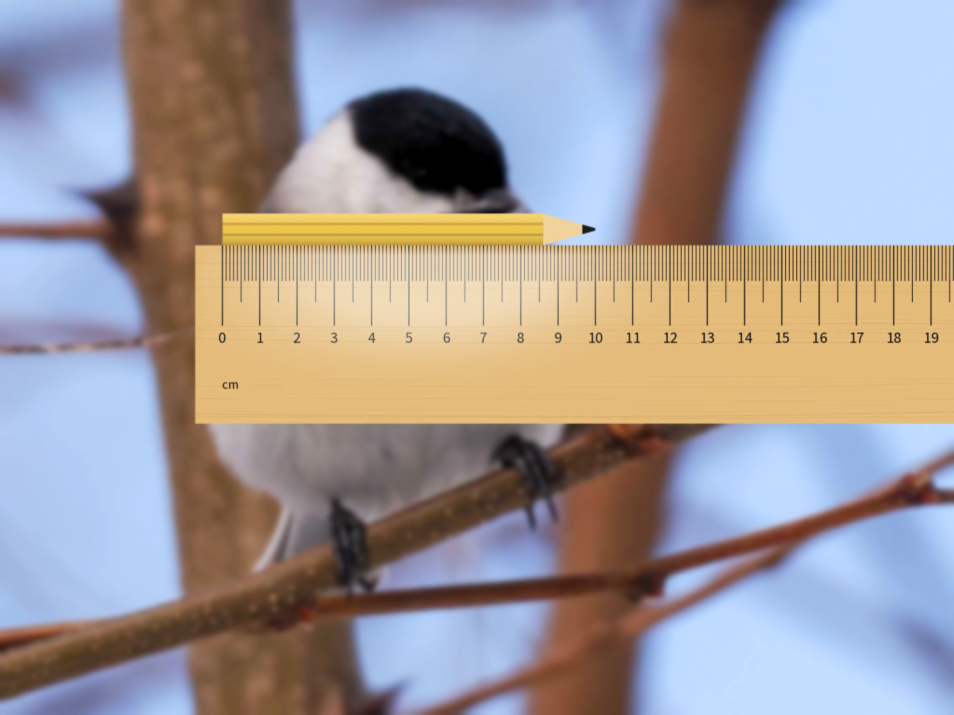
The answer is 10; cm
